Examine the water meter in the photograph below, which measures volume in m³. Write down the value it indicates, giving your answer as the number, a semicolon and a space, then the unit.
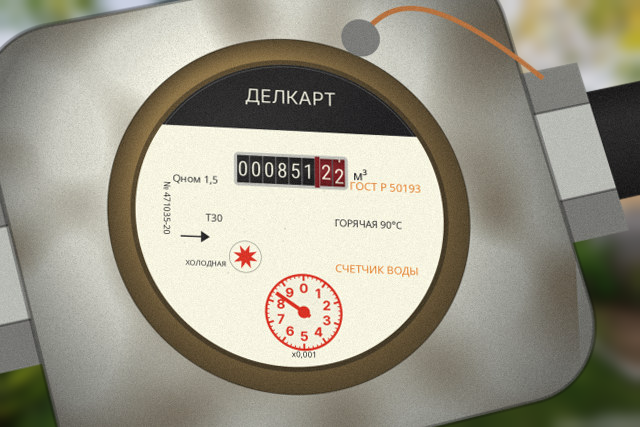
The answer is 851.218; m³
